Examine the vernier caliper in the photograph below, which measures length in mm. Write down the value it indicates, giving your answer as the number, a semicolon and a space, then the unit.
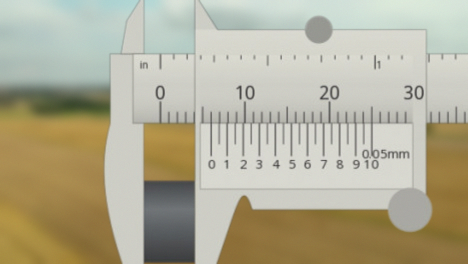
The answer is 6.0; mm
